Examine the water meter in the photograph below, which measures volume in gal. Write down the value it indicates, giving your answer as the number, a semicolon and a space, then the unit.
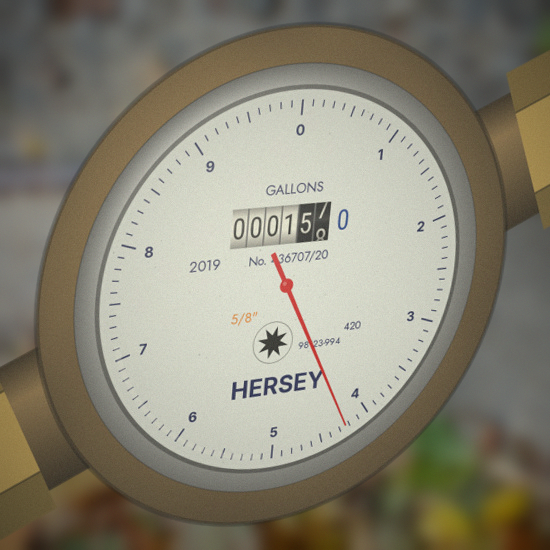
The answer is 1574.2; gal
